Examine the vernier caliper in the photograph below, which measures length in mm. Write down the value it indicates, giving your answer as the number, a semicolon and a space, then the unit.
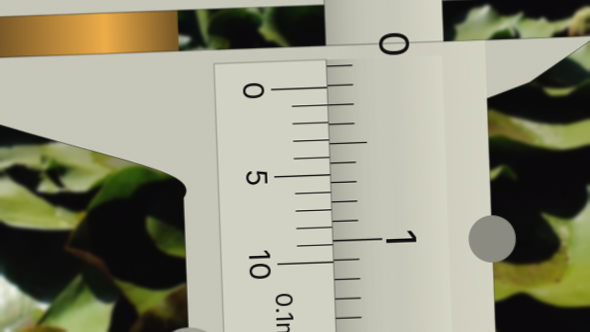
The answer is 2.1; mm
